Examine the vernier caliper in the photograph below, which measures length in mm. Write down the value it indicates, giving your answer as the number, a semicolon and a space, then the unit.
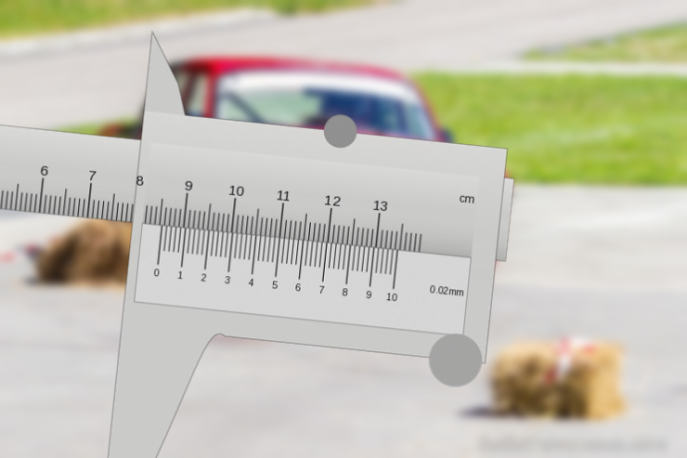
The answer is 85.5; mm
